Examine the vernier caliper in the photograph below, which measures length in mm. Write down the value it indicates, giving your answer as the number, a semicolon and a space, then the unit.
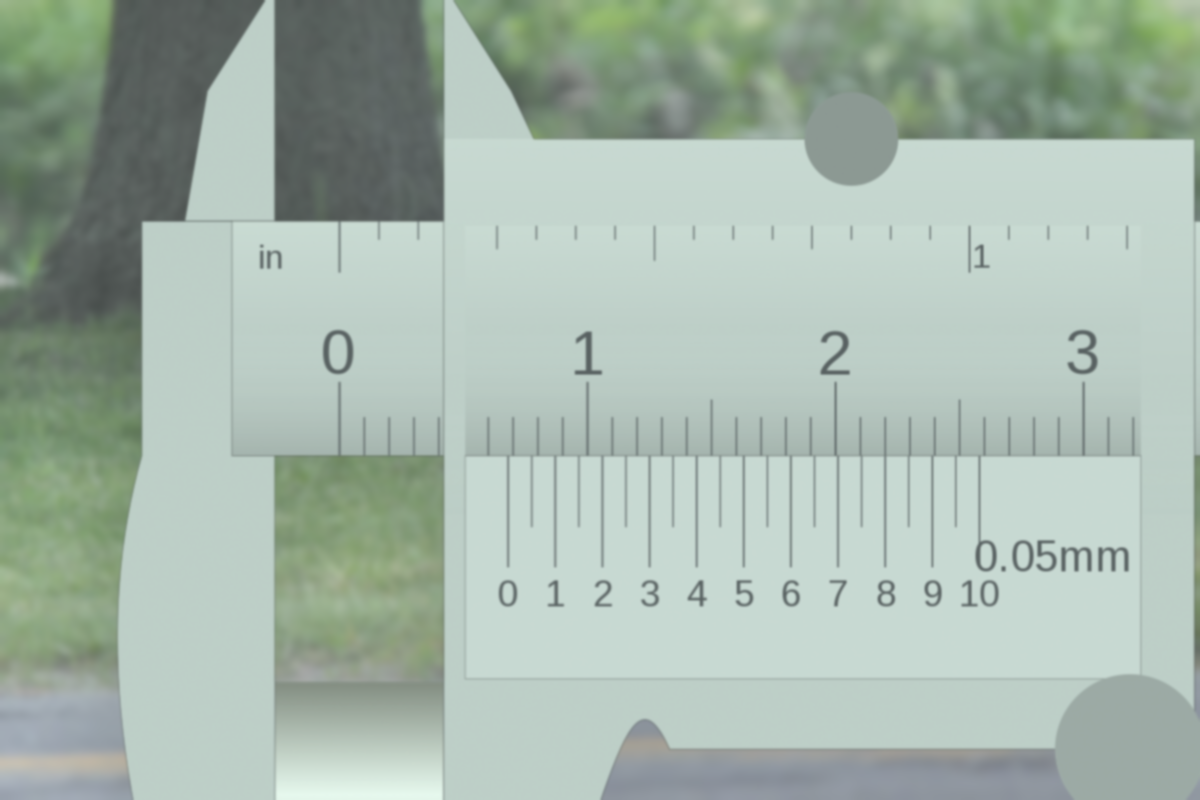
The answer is 6.8; mm
